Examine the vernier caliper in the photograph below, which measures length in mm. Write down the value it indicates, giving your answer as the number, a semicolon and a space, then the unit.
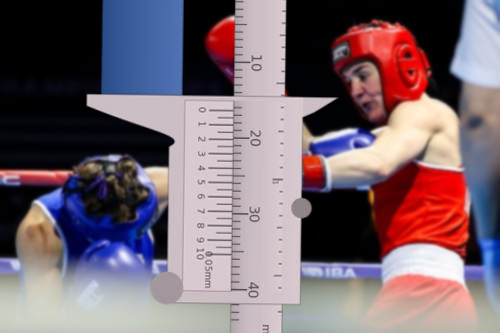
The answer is 16.4; mm
